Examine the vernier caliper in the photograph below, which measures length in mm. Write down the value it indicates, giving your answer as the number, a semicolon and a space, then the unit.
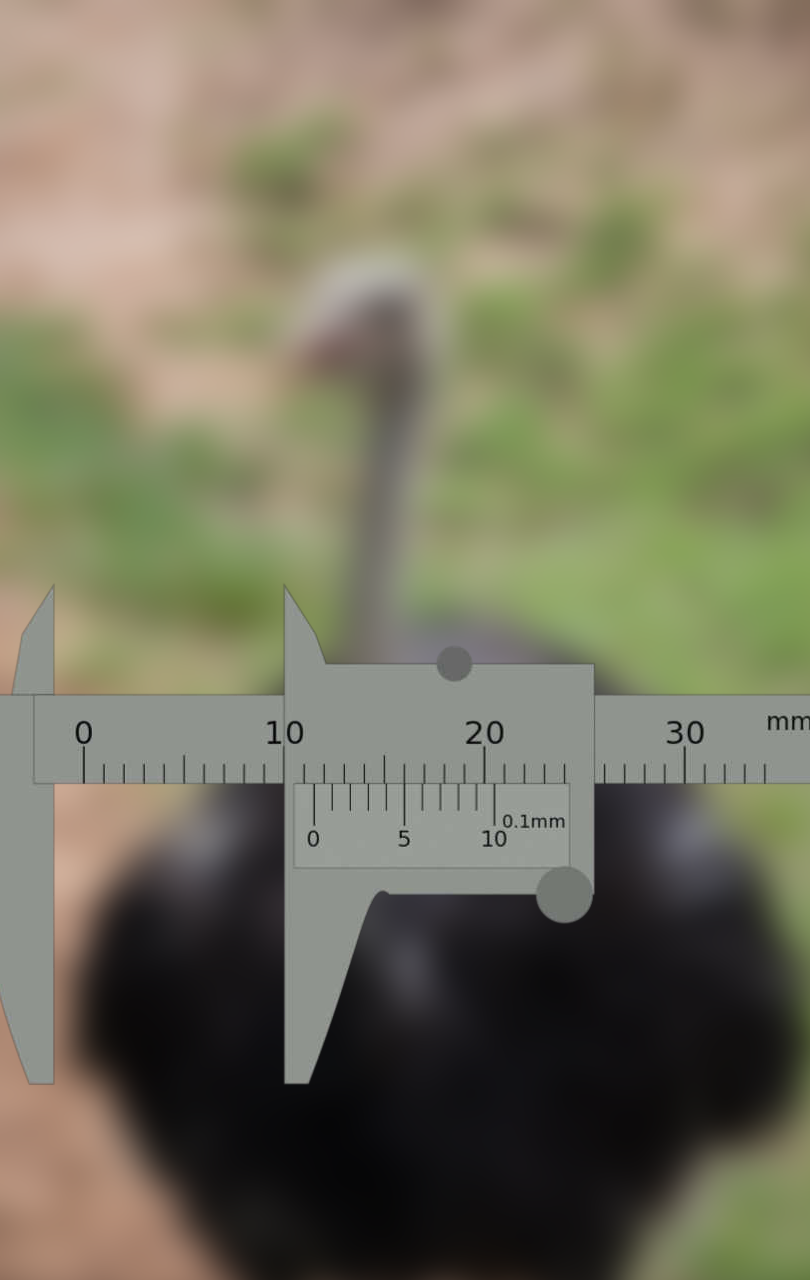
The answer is 11.5; mm
